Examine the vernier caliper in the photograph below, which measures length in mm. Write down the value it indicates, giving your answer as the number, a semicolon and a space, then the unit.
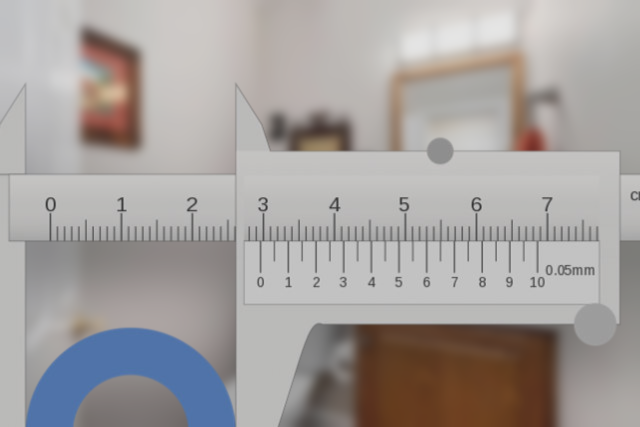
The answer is 29.6; mm
